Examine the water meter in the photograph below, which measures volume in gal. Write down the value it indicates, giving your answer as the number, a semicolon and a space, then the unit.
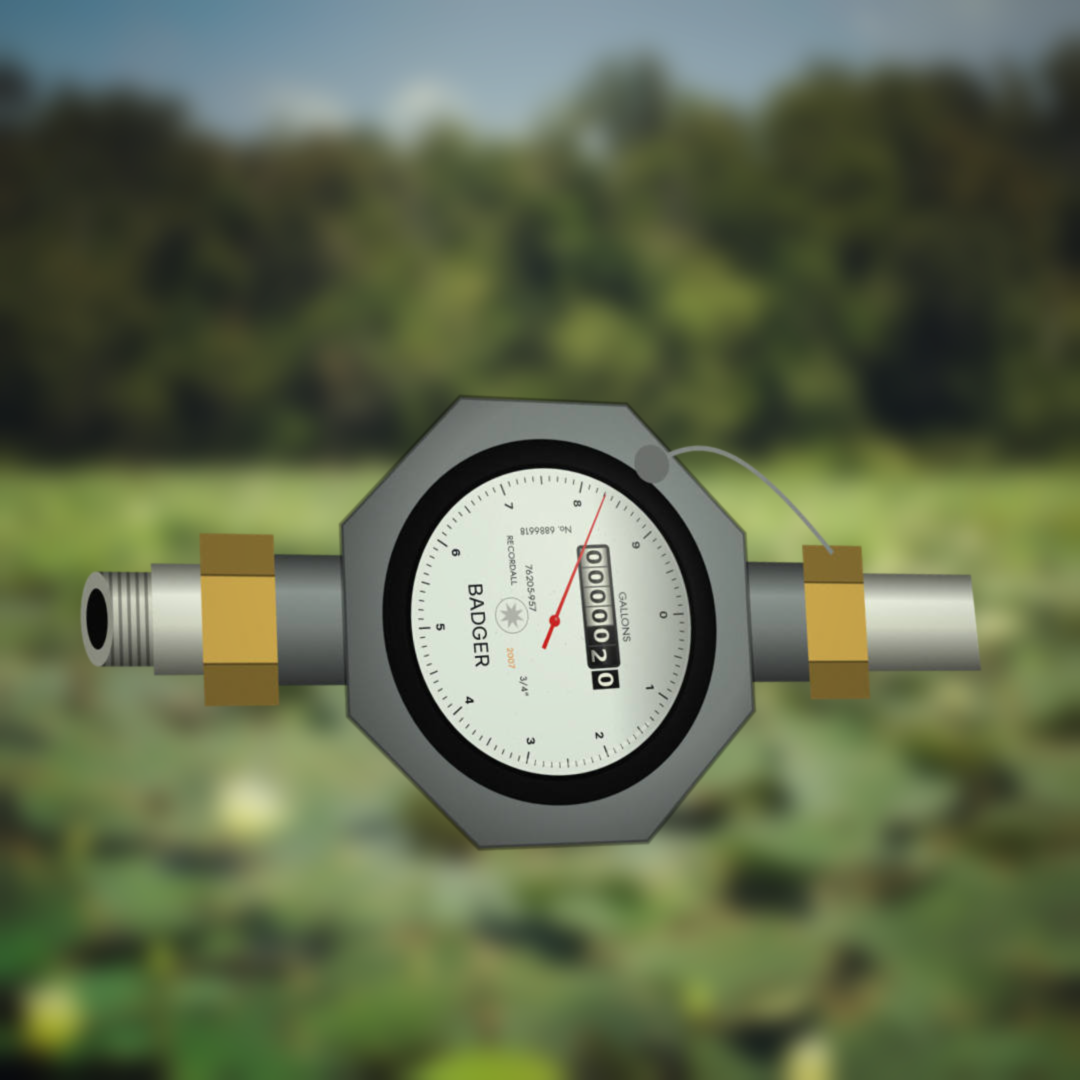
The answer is 18.3; gal
